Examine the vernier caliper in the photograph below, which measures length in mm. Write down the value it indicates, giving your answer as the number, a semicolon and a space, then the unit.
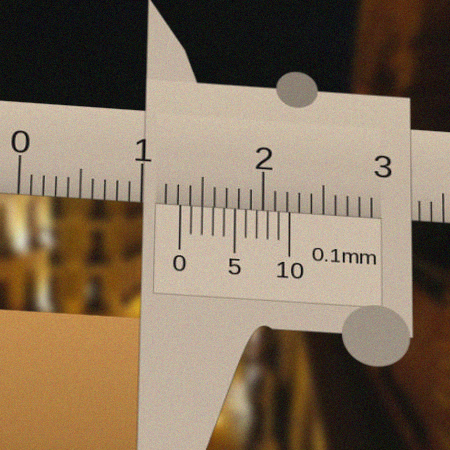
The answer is 13.2; mm
